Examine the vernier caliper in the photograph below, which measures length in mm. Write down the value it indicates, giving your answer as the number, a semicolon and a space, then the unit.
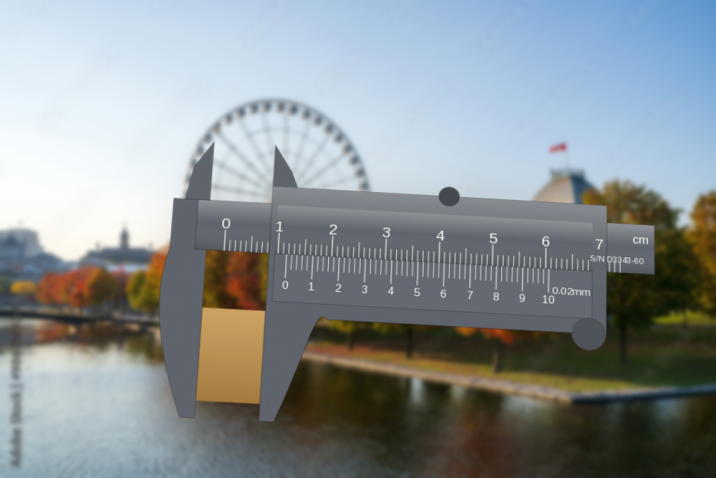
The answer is 11.6; mm
